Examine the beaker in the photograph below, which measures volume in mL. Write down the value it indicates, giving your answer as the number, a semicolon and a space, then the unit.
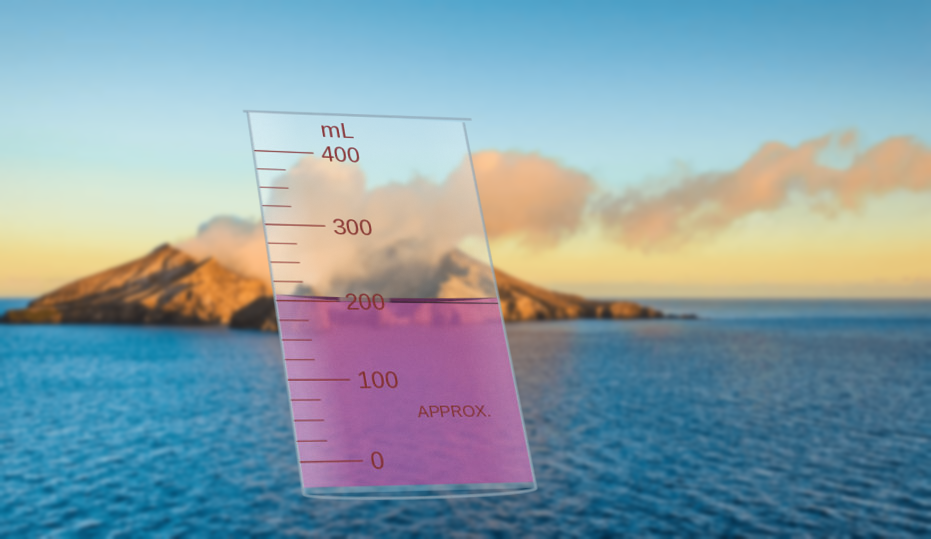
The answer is 200; mL
